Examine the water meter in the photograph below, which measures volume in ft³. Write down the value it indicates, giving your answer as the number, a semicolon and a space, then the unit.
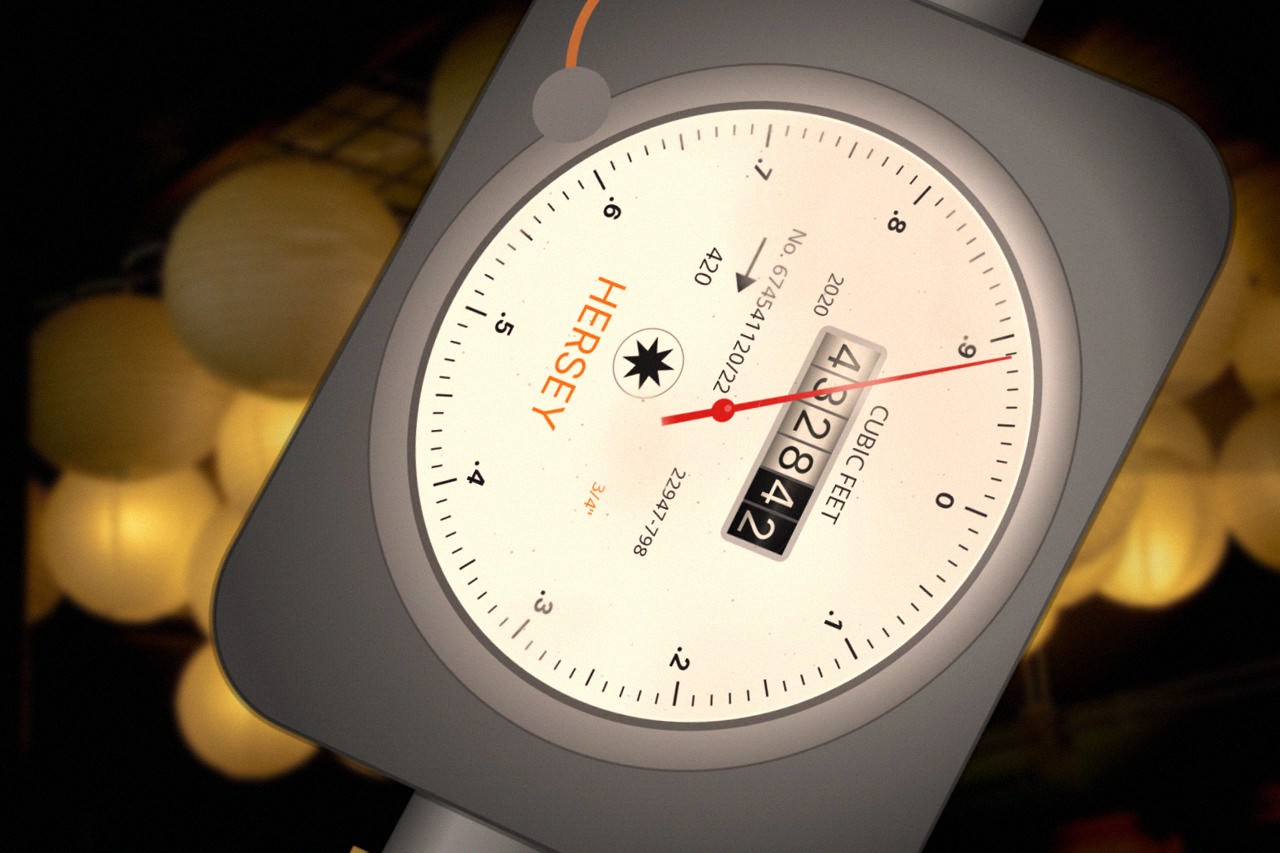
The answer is 432841.91; ft³
